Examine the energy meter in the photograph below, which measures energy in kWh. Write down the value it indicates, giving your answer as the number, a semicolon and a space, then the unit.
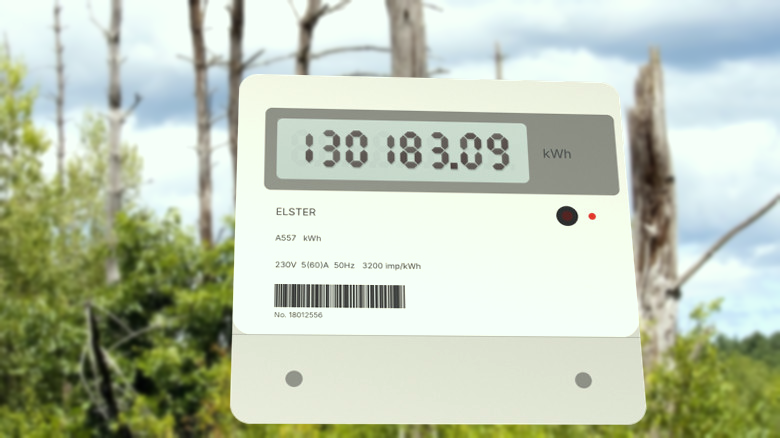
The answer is 130183.09; kWh
